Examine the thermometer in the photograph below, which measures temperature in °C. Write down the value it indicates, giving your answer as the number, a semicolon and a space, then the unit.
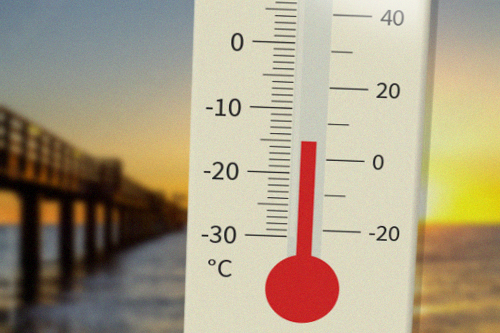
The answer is -15; °C
